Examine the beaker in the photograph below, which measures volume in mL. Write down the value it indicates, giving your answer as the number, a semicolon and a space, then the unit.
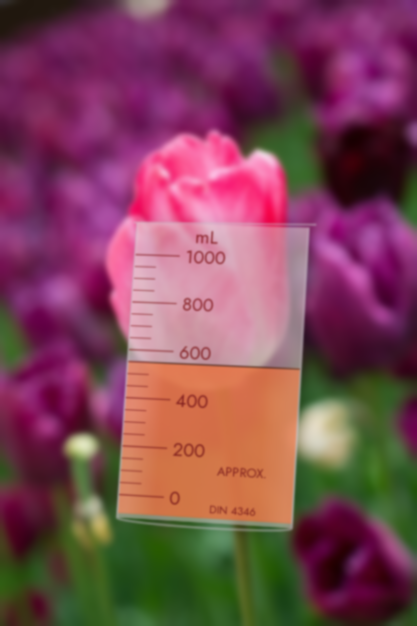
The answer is 550; mL
